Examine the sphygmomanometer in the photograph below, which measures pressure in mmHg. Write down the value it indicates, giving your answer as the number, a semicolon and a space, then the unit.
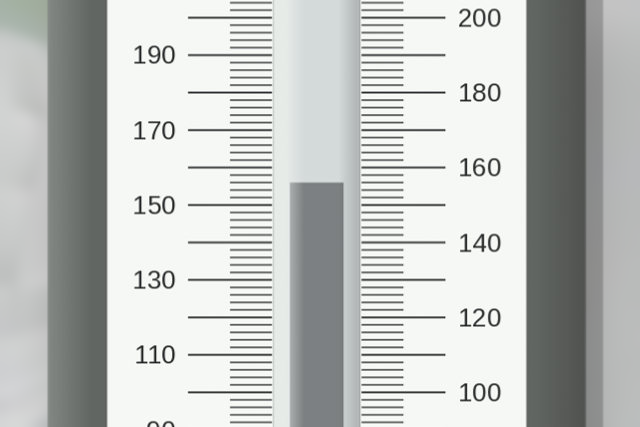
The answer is 156; mmHg
